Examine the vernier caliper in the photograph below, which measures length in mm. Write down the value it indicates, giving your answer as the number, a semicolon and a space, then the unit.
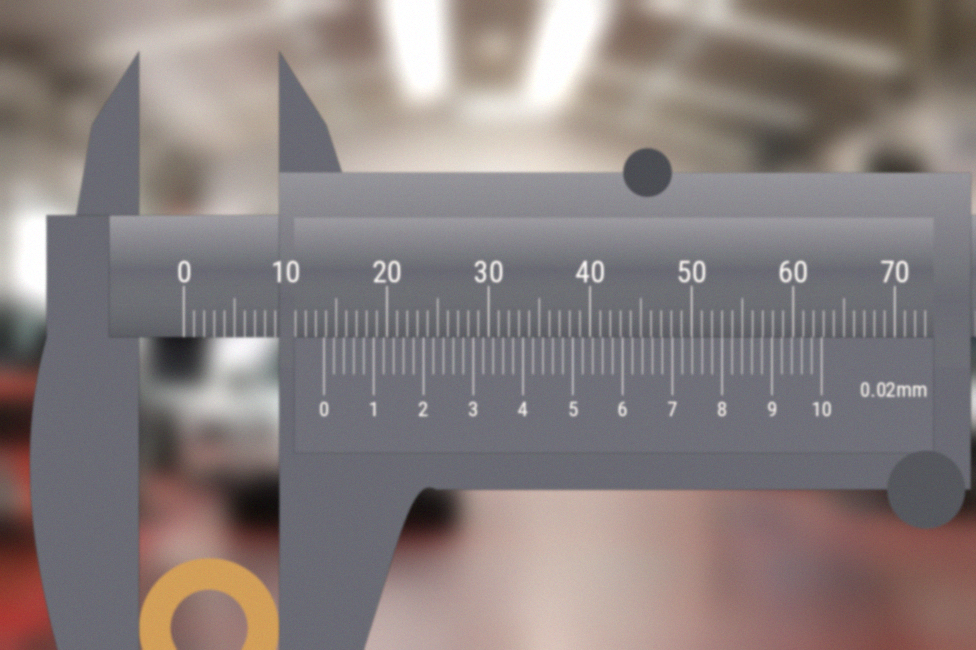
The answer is 13.8; mm
